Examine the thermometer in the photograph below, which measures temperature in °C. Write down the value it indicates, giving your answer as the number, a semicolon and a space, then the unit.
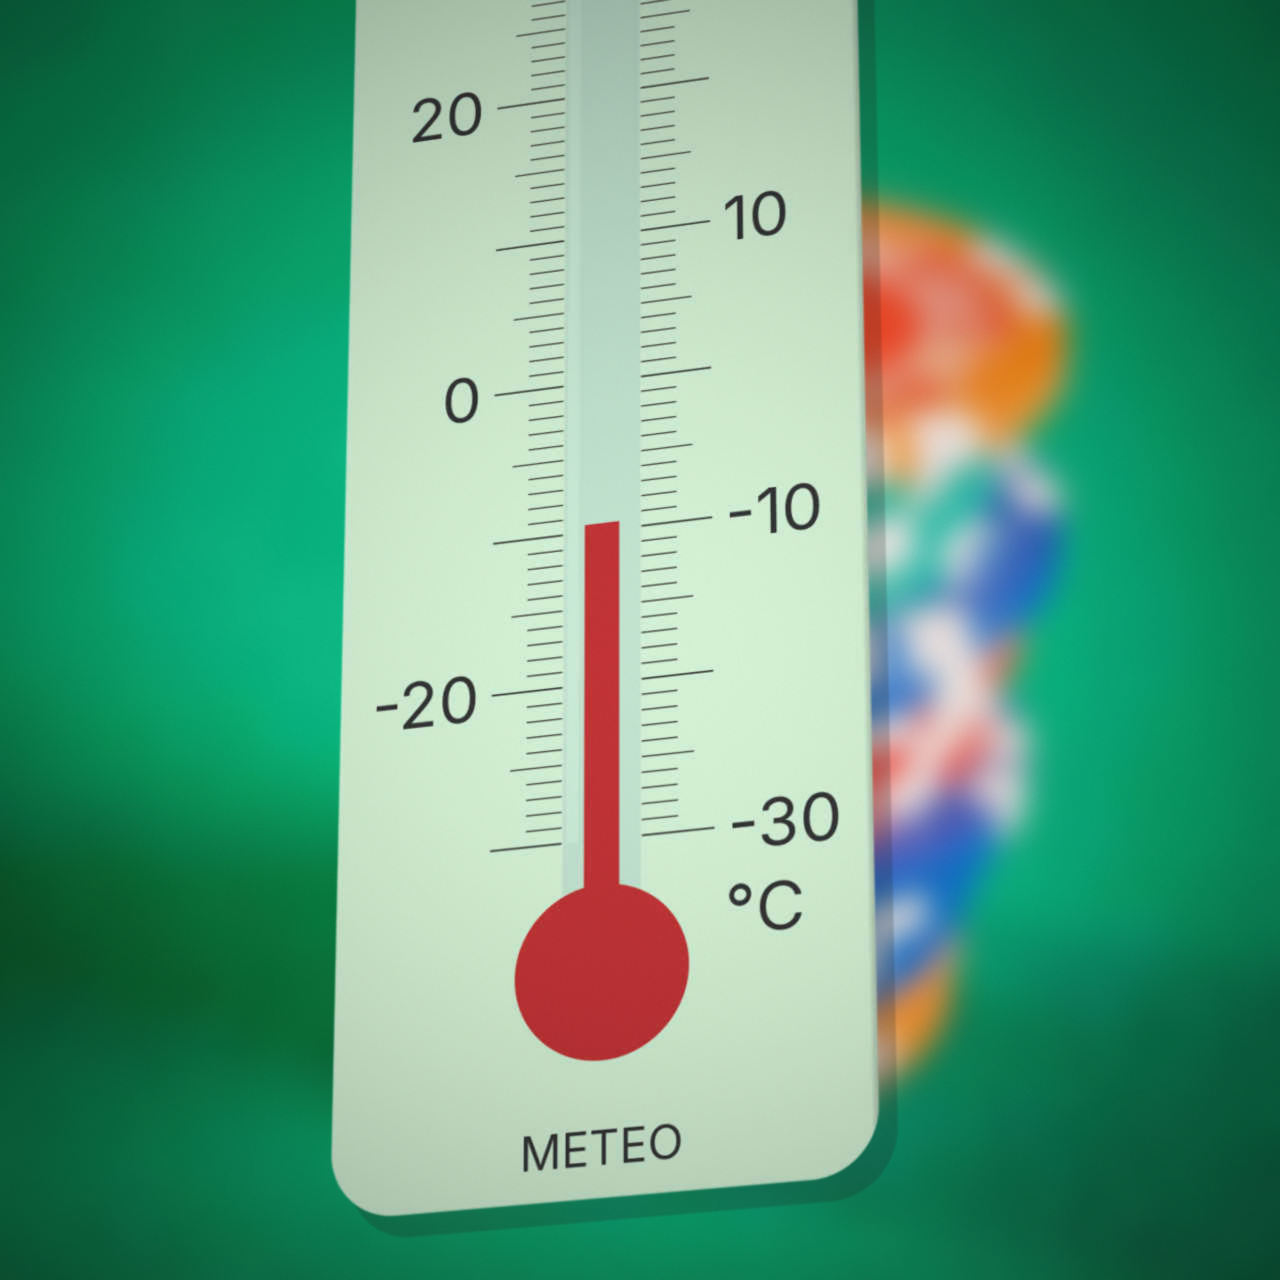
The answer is -9.5; °C
